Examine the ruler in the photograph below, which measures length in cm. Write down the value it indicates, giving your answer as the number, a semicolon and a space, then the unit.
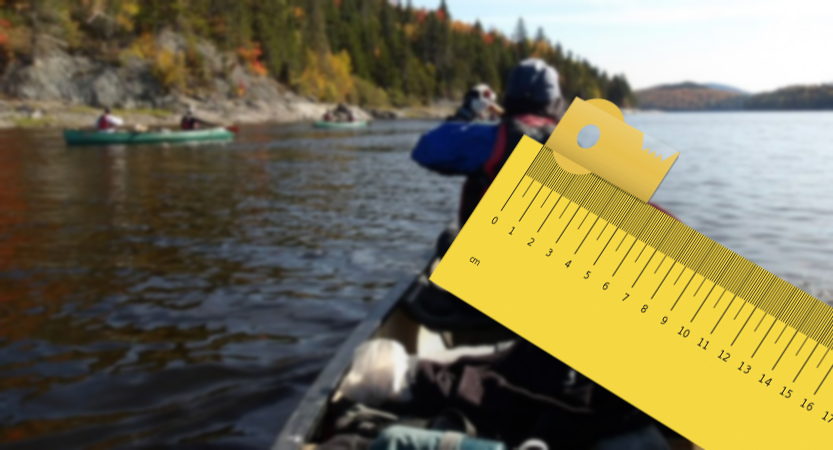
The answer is 5.5; cm
